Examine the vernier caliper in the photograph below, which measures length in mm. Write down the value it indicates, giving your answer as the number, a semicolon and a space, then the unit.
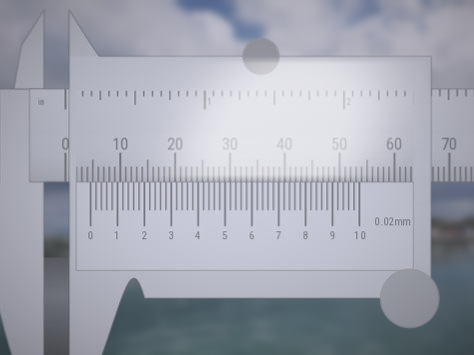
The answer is 4.6; mm
